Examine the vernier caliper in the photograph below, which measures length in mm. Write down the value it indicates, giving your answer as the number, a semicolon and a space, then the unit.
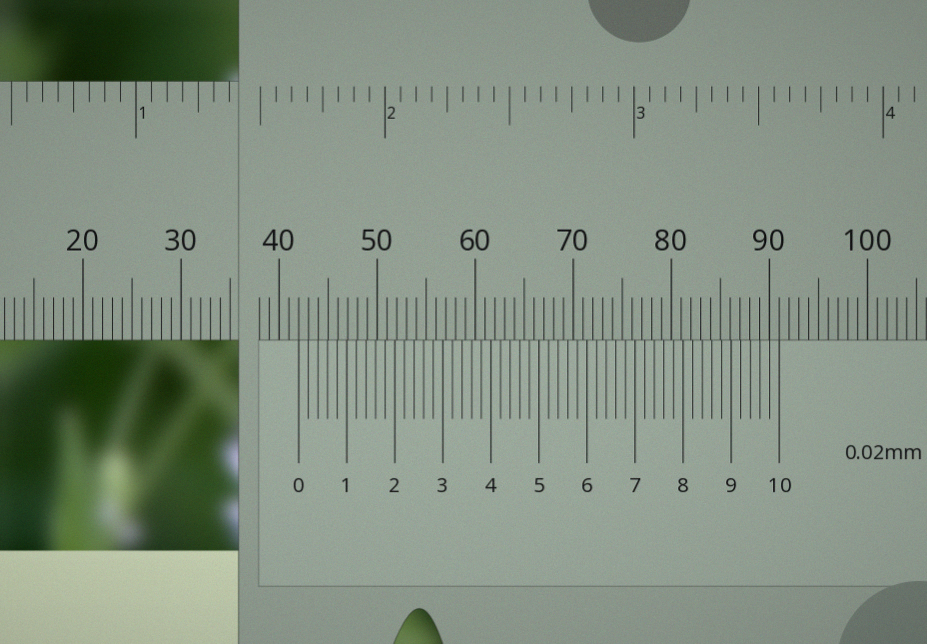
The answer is 42.0; mm
